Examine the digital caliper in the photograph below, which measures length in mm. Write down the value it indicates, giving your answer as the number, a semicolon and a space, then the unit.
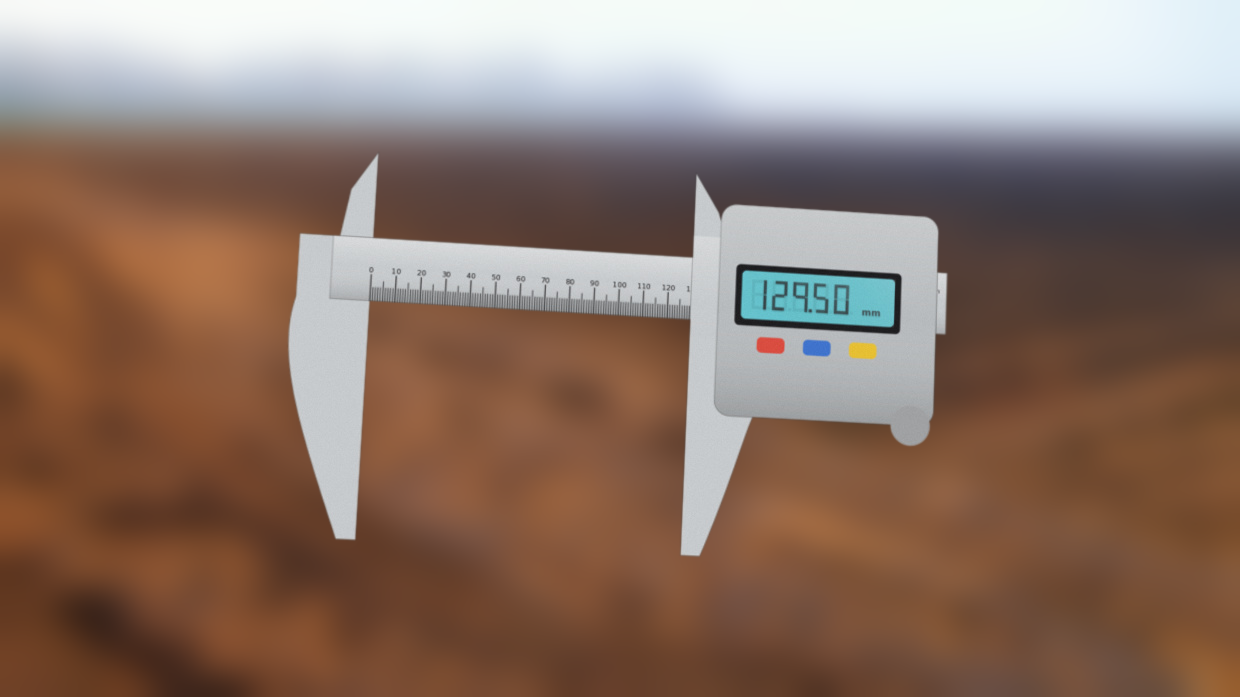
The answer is 129.50; mm
